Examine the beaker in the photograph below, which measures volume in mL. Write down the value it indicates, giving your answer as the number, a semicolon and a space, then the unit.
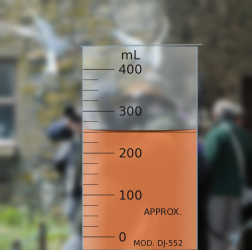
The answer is 250; mL
